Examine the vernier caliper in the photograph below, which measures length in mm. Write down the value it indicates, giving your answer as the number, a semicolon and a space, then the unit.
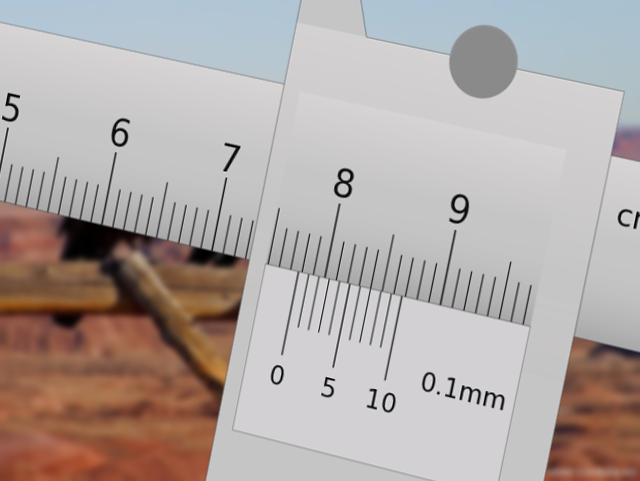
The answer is 77.7; mm
